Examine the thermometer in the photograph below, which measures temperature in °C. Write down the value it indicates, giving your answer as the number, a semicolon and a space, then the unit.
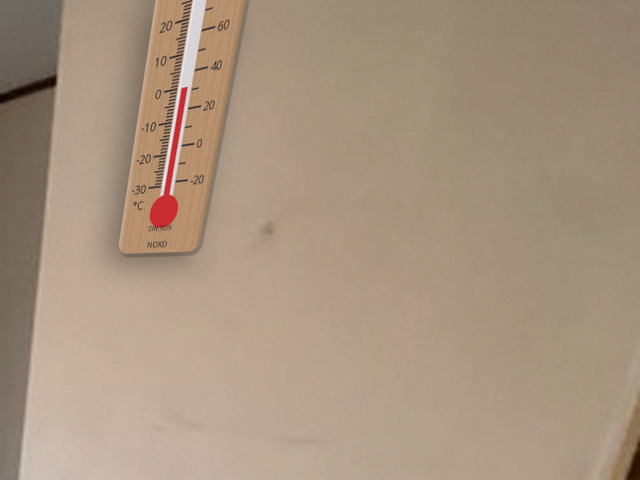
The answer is 0; °C
